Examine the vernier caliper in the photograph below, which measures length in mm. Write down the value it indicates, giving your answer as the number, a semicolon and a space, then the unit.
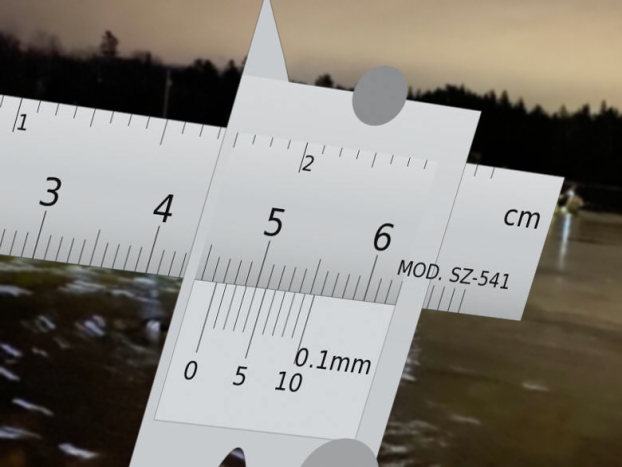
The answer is 46.4; mm
